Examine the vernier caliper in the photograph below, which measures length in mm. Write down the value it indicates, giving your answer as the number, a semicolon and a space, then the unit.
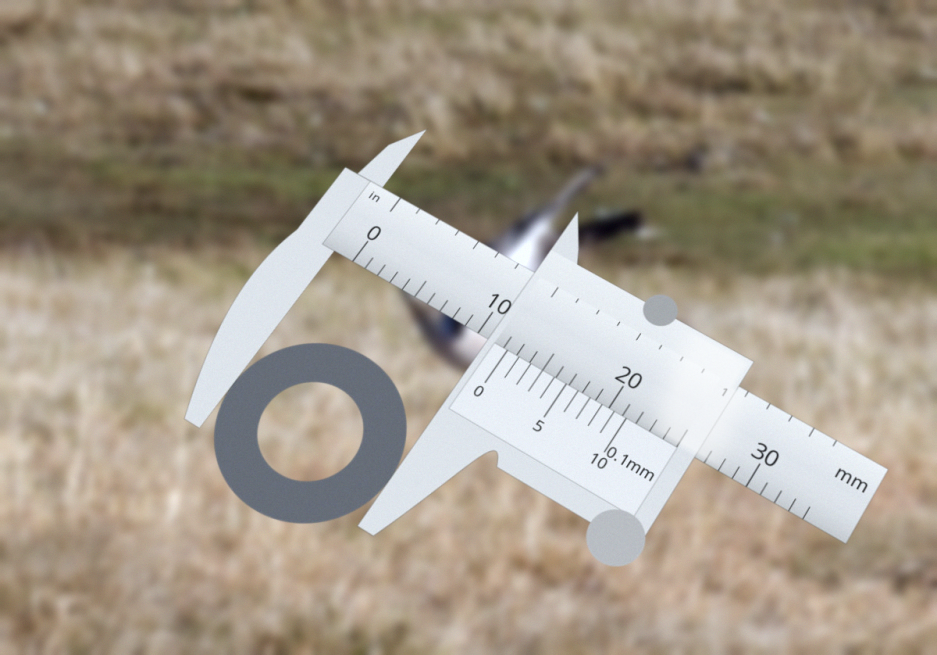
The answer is 12.3; mm
